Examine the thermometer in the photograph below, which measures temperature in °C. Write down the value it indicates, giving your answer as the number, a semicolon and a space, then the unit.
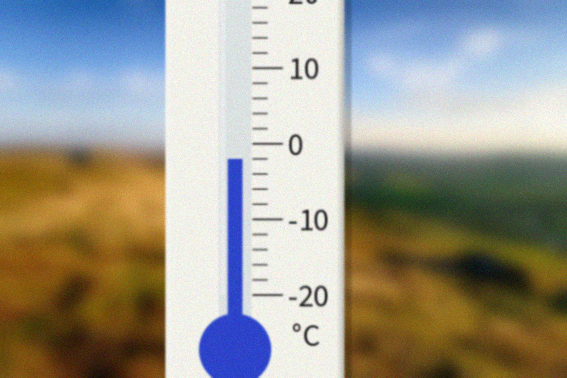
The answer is -2; °C
